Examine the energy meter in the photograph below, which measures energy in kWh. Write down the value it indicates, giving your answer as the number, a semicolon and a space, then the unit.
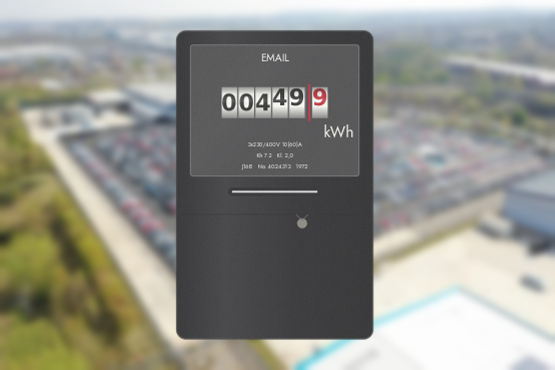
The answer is 449.9; kWh
